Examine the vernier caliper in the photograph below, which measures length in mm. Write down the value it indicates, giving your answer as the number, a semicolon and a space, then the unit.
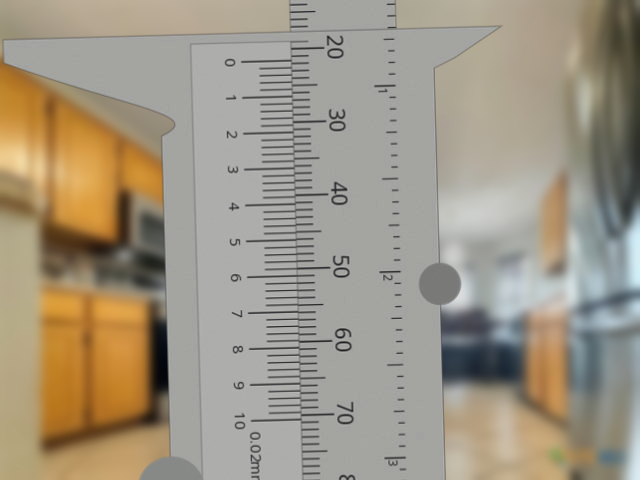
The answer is 21.6; mm
